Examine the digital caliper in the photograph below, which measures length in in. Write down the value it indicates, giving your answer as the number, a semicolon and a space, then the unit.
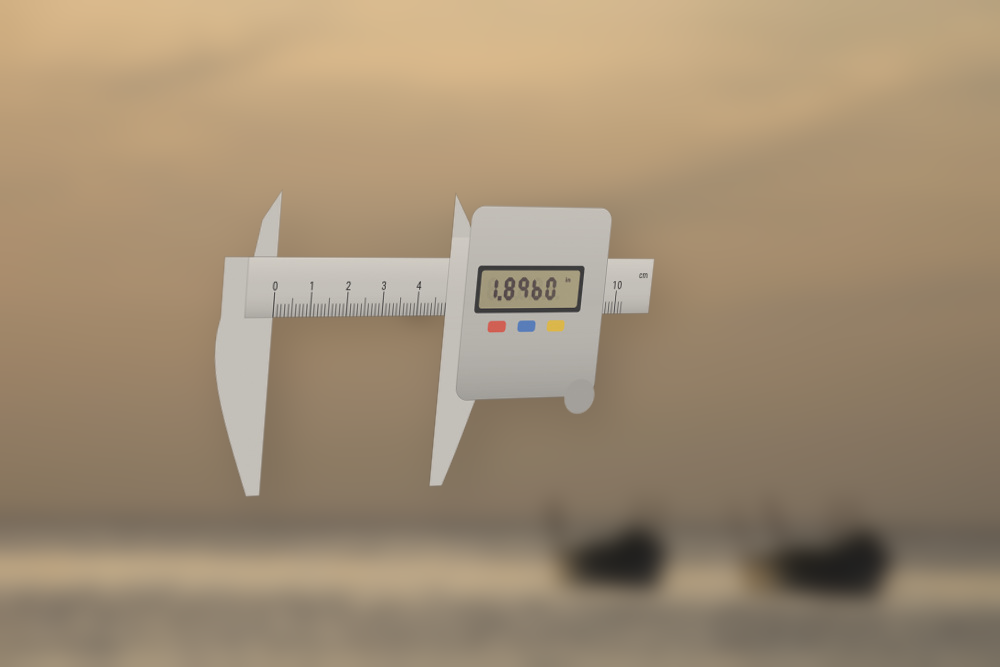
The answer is 1.8960; in
